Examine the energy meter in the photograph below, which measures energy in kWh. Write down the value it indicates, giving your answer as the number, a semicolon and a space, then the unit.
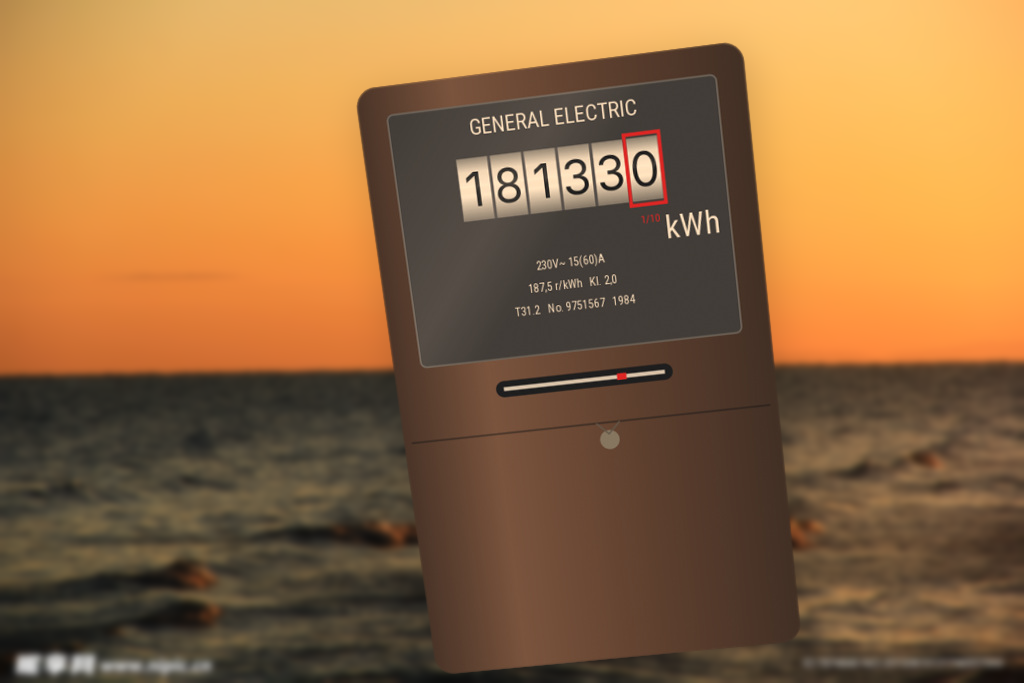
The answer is 18133.0; kWh
